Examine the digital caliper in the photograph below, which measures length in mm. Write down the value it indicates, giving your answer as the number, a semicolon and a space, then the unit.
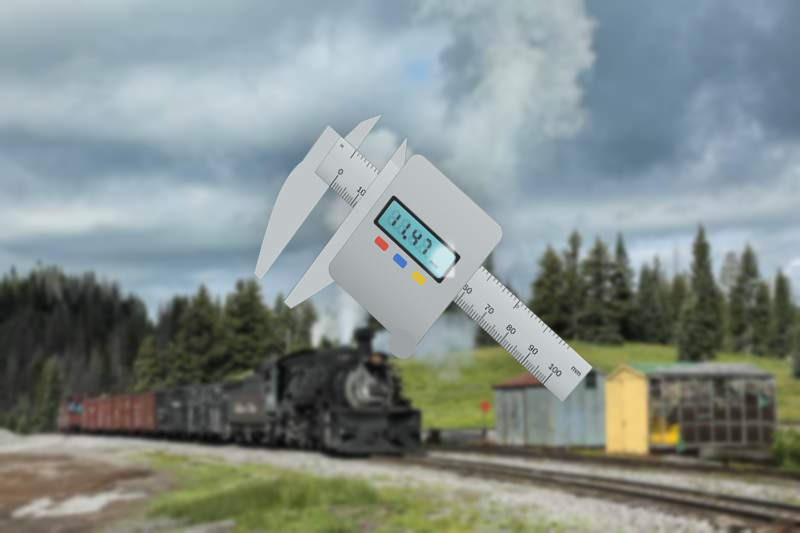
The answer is 11.47; mm
